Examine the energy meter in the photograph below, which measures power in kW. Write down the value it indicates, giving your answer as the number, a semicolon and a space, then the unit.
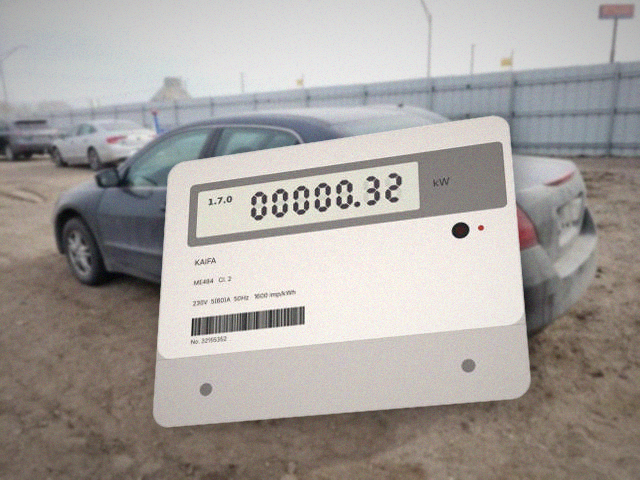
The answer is 0.32; kW
